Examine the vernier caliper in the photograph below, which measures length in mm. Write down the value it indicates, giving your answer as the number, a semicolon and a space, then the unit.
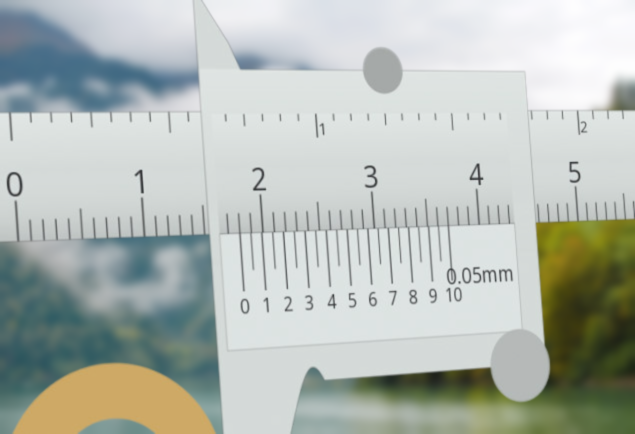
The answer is 18.0; mm
